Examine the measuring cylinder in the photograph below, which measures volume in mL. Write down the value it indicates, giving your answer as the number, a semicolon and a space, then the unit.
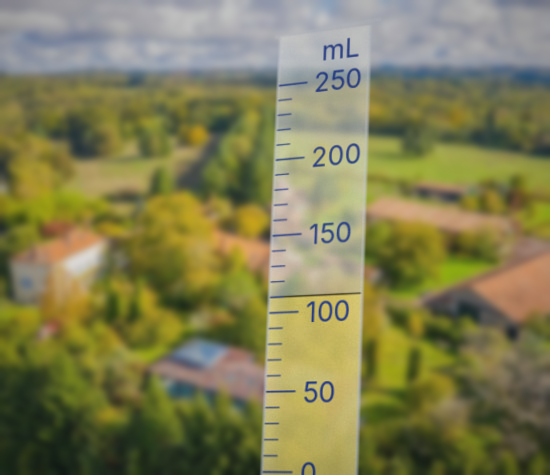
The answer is 110; mL
